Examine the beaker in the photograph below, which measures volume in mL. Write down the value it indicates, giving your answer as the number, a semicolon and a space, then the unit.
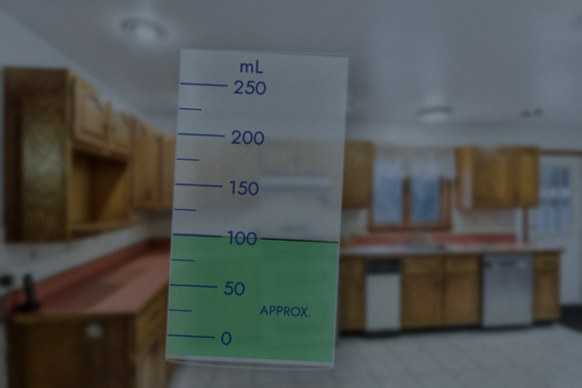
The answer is 100; mL
